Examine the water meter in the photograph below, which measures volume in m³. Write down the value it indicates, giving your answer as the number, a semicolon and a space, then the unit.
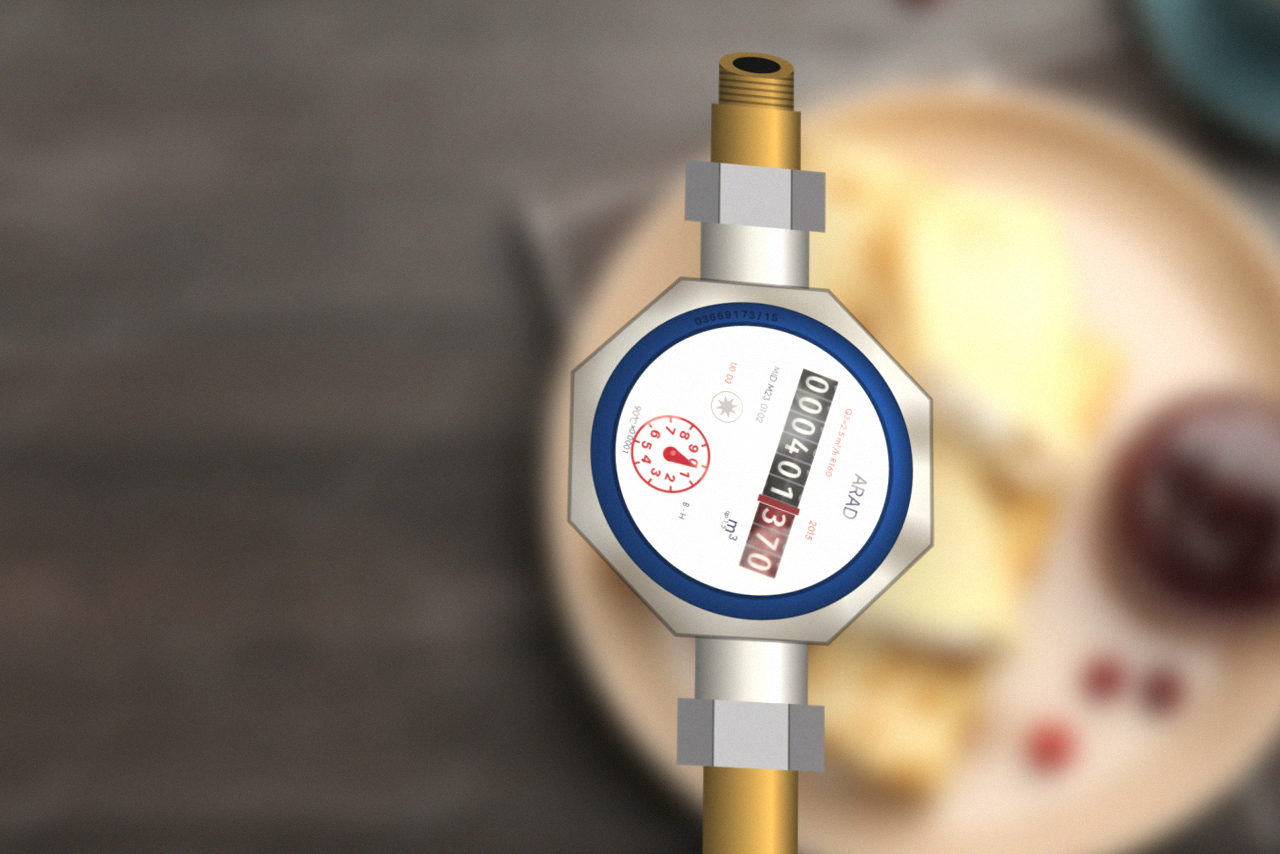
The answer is 401.3700; m³
